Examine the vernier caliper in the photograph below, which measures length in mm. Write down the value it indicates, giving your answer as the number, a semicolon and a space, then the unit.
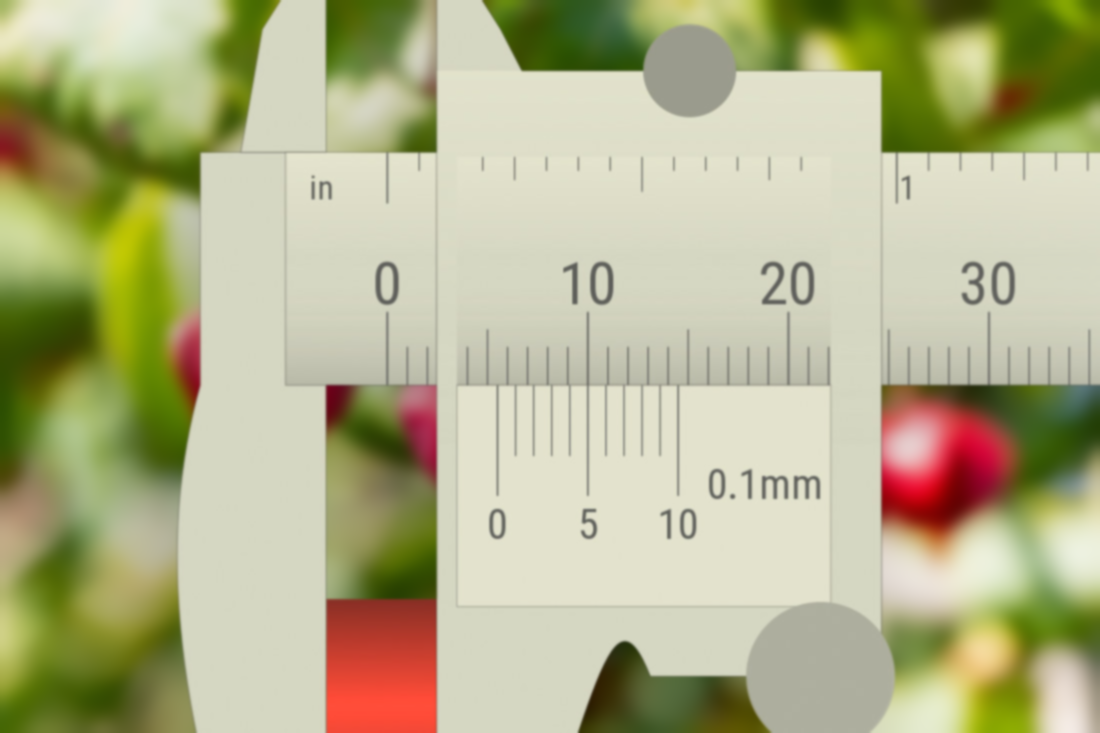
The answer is 5.5; mm
